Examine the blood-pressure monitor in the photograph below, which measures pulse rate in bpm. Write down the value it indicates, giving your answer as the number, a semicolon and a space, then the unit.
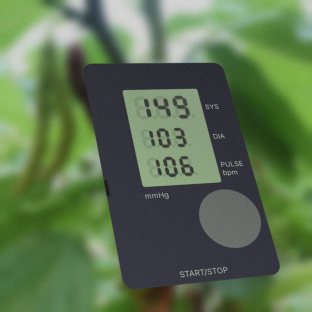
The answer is 106; bpm
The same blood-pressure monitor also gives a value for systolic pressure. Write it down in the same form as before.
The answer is 149; mmHg
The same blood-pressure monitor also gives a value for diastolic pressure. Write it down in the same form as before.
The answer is 103; mmHg
